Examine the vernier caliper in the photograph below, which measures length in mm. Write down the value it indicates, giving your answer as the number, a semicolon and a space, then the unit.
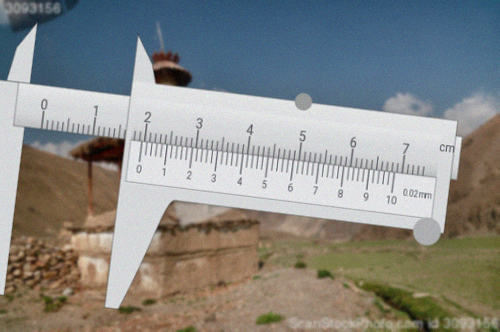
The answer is 19.5; mm
